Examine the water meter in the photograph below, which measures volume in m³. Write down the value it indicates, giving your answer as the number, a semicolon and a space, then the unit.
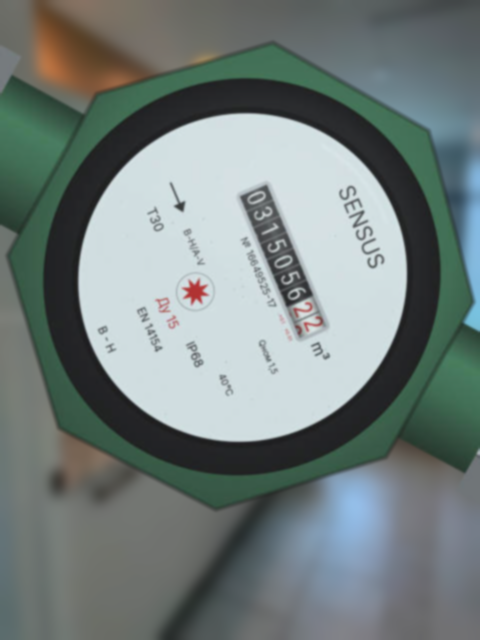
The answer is 315056.22; m³
